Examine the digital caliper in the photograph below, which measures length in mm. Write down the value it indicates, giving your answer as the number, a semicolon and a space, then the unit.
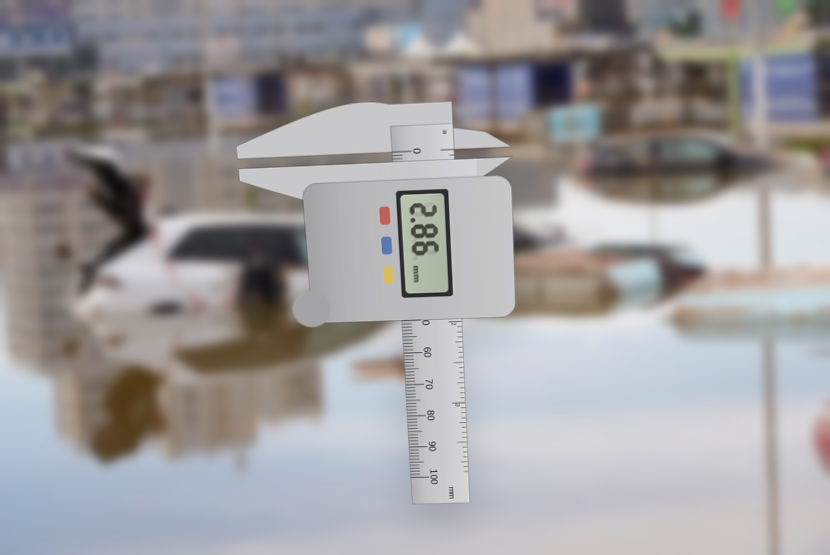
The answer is 2.86; mm
